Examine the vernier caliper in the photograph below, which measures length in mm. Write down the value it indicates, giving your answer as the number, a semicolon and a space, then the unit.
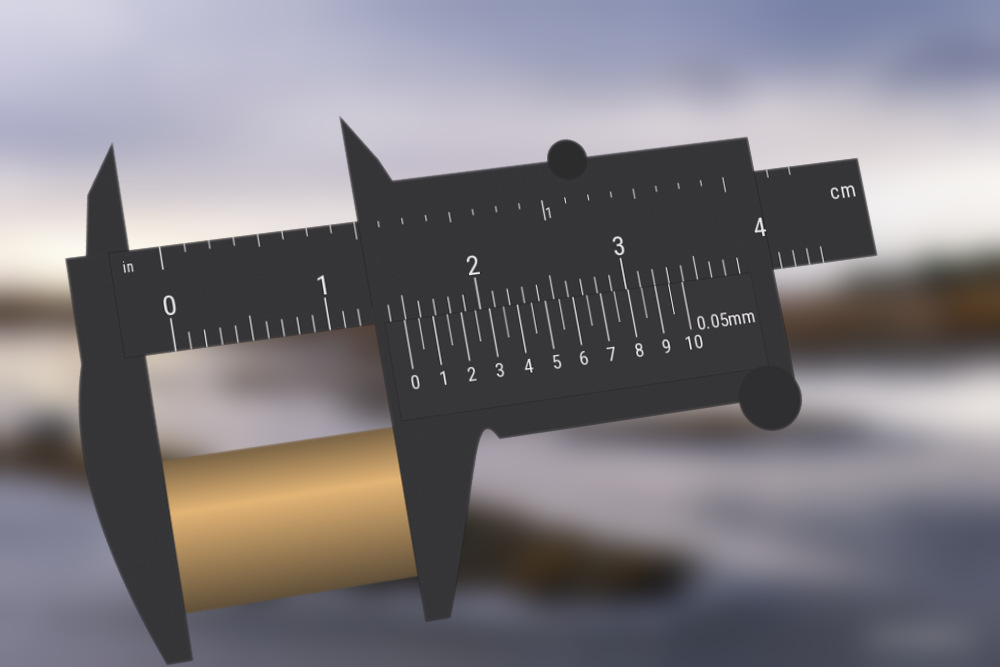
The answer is 14.9; mm
